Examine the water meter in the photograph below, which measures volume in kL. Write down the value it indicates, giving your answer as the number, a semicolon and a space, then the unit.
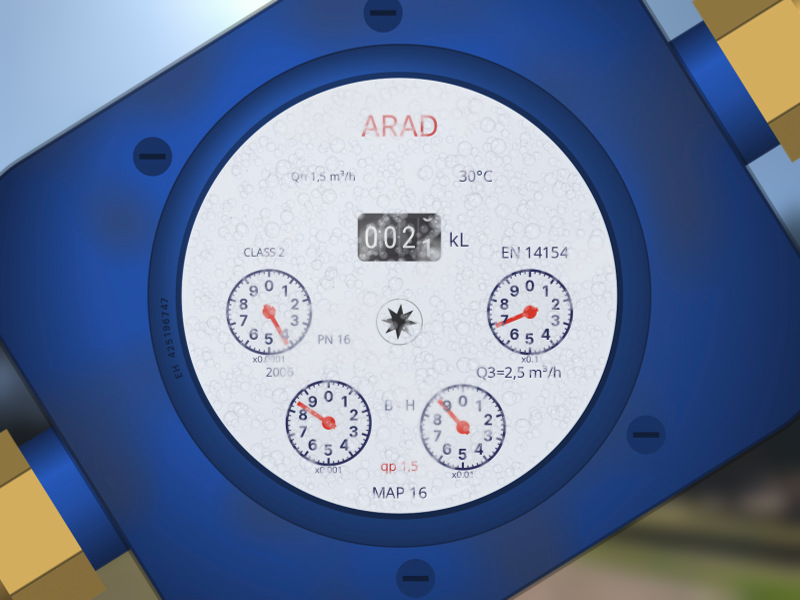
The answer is 20.6884; kL
